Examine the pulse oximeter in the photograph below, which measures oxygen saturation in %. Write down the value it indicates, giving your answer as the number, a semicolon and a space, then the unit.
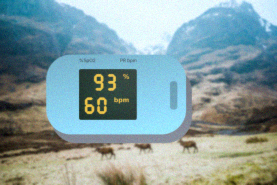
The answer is 93; %
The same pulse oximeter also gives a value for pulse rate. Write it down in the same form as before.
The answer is 60; bpm
